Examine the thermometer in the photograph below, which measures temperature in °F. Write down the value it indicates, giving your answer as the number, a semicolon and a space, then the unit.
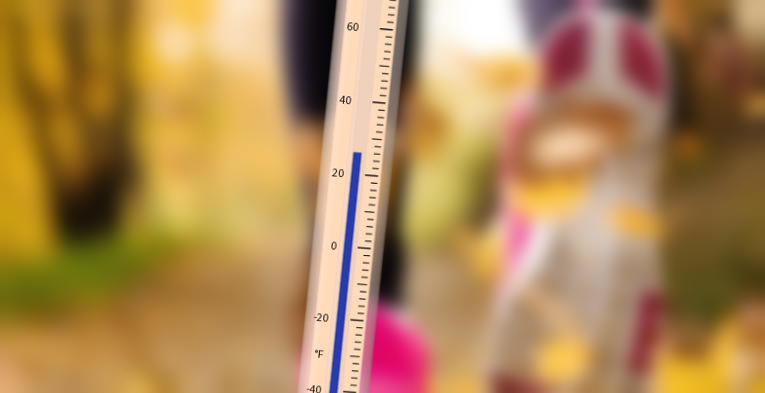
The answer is 26; °F
